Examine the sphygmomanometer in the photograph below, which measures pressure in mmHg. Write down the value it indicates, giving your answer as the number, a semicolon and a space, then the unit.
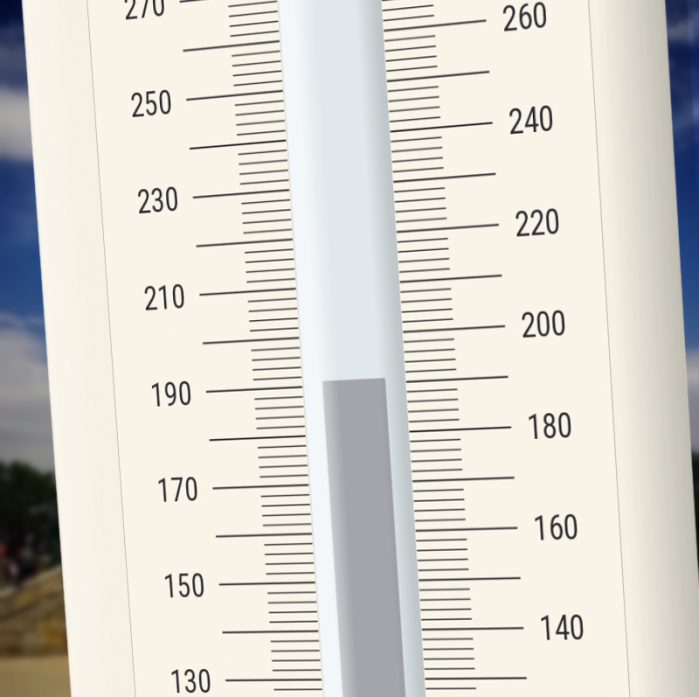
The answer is 191; mmHg
